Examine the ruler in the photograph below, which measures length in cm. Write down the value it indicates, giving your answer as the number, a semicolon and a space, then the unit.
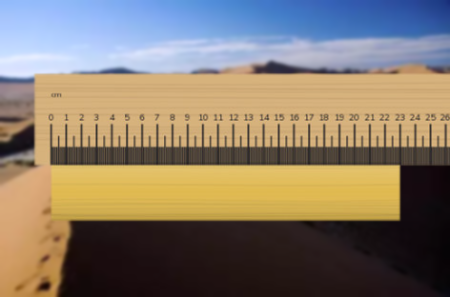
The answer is 23; cm
